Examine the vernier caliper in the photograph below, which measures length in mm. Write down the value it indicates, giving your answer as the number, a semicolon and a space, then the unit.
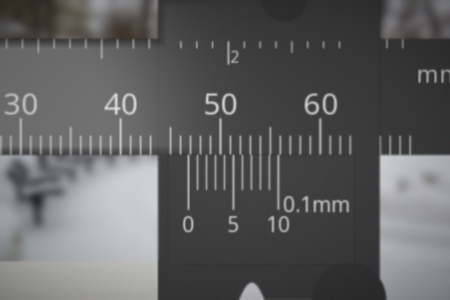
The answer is 46.8; mm
